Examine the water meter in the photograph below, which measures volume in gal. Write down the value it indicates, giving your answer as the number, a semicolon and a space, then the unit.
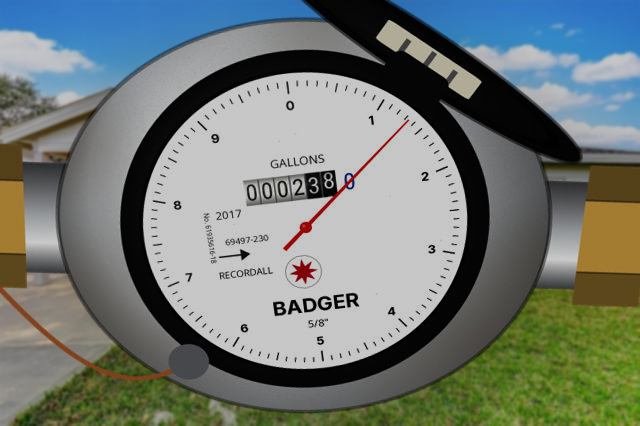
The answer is 2381.3; gal
